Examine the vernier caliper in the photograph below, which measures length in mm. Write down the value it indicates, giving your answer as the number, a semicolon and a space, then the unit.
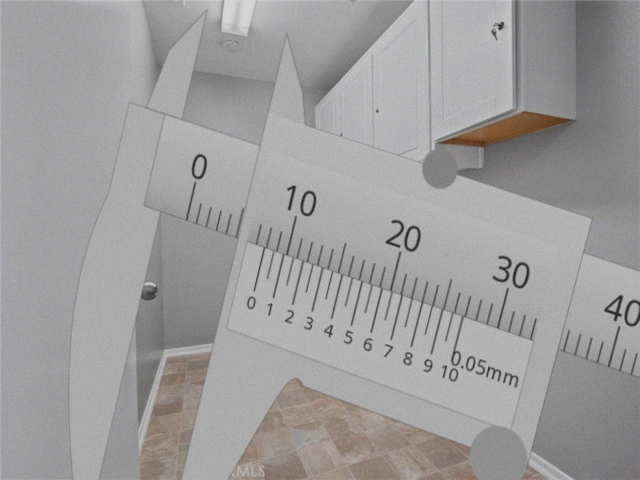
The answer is 7.8; mm
